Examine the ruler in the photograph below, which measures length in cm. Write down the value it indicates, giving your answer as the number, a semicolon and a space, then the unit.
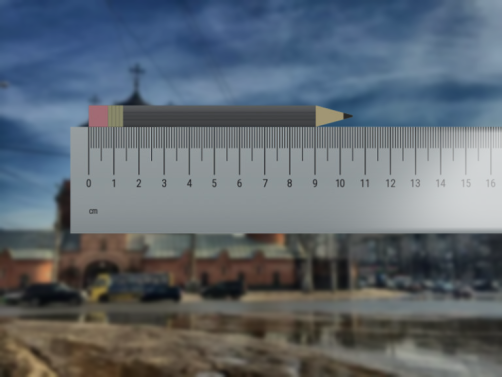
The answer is 10.5; cm
